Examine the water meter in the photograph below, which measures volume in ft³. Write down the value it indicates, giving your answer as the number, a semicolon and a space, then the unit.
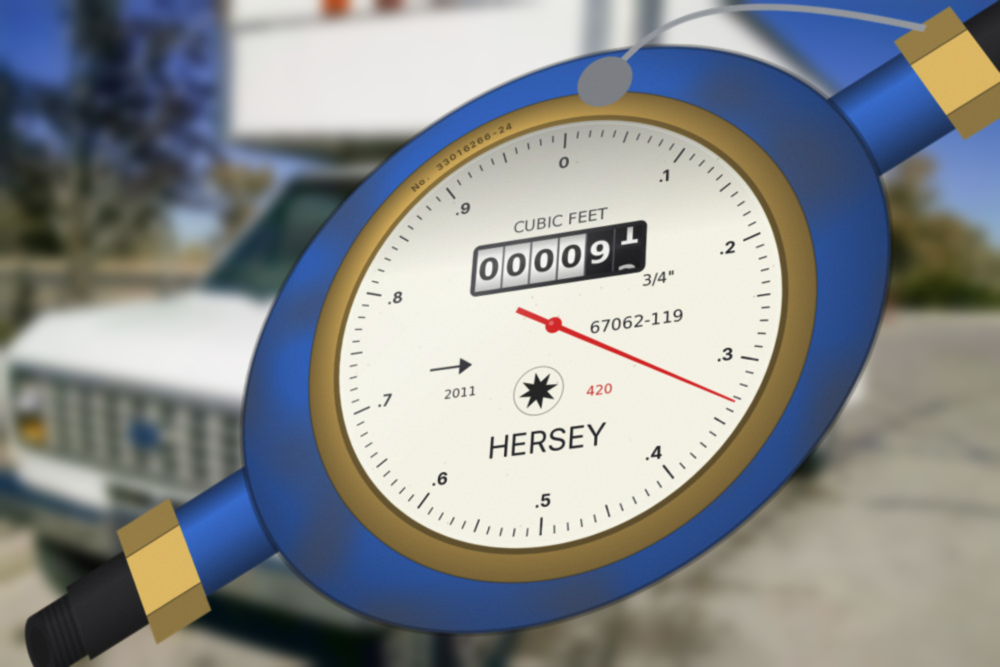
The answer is 91.33; ft³
